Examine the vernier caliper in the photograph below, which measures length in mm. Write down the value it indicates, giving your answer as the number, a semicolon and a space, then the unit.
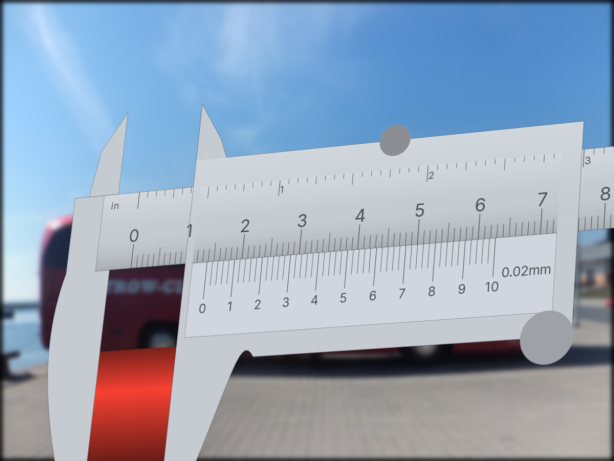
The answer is 13.8; mm
